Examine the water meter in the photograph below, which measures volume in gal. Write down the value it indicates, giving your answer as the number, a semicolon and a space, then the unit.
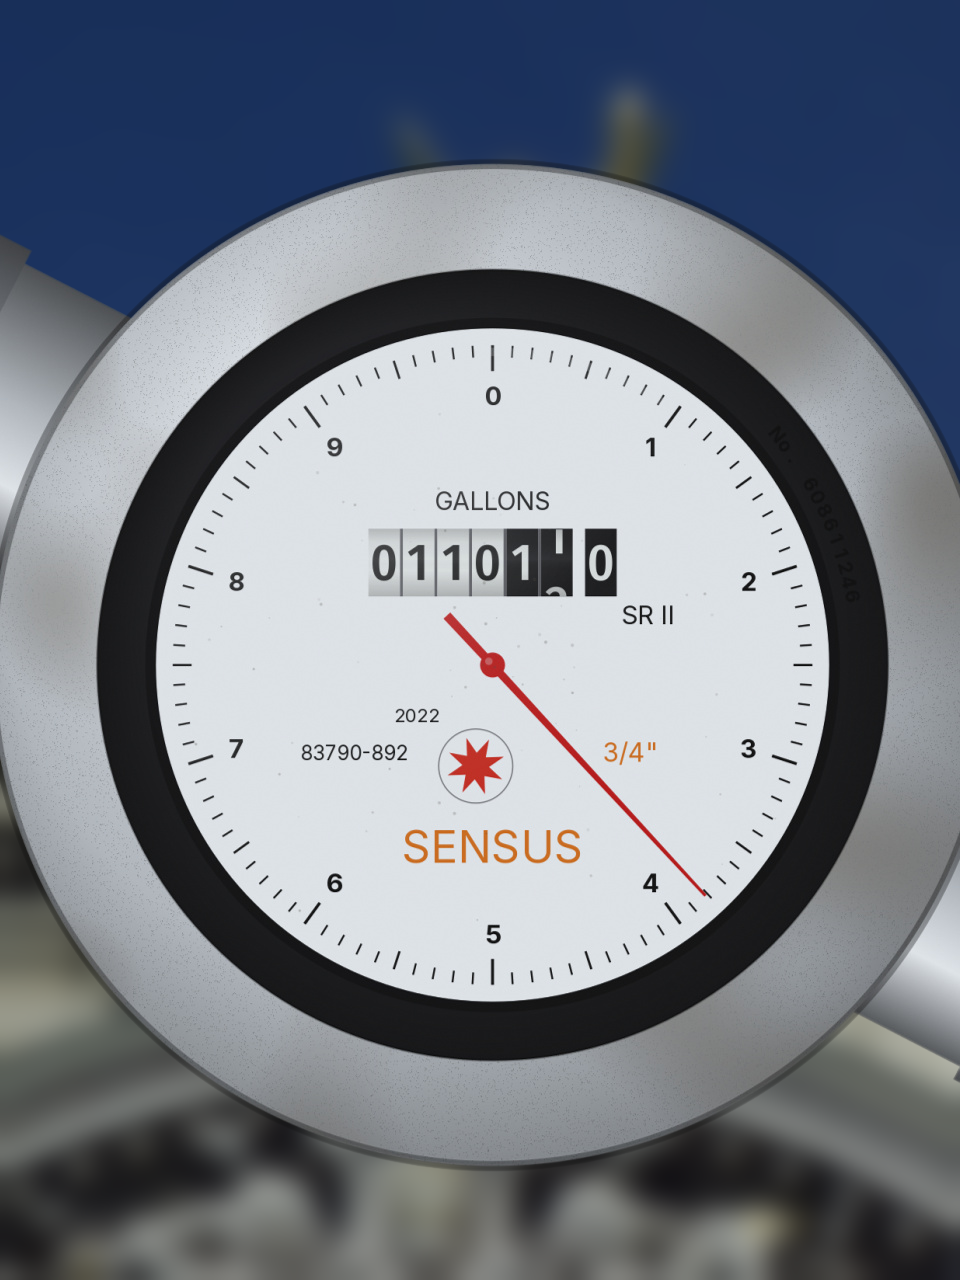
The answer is 110113.8; gal
